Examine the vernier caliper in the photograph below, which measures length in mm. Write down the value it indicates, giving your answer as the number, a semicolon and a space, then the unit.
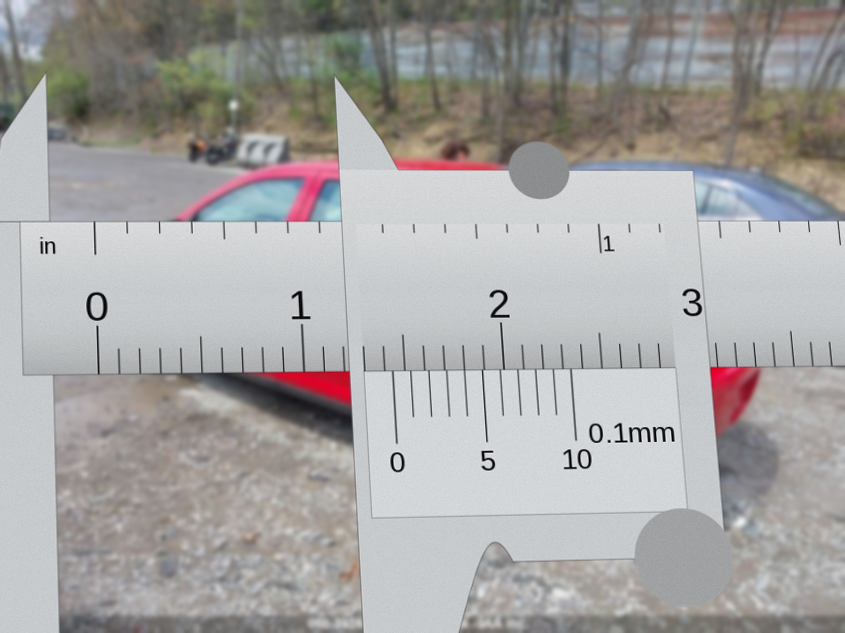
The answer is 14.4; mm
